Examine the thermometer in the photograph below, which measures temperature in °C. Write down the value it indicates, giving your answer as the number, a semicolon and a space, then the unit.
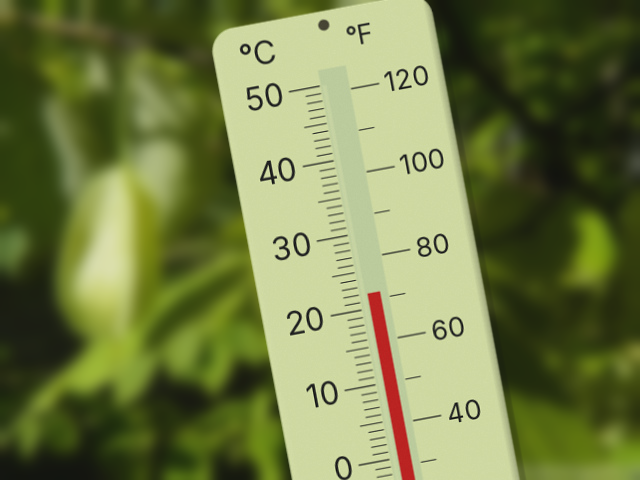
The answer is 22; °C
